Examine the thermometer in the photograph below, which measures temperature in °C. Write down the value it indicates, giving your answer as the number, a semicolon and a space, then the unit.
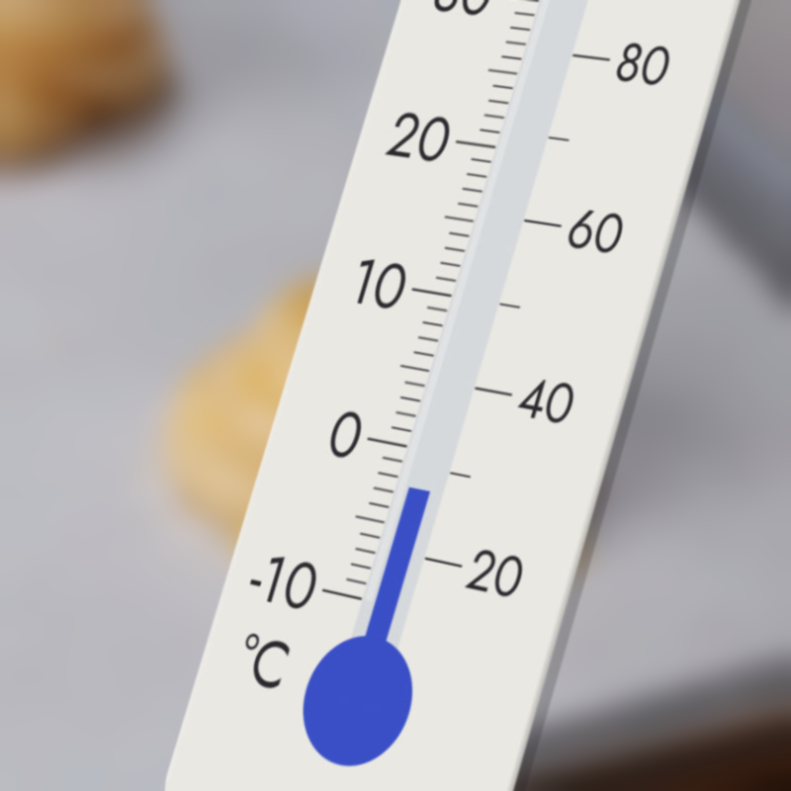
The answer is -2.5; °C
